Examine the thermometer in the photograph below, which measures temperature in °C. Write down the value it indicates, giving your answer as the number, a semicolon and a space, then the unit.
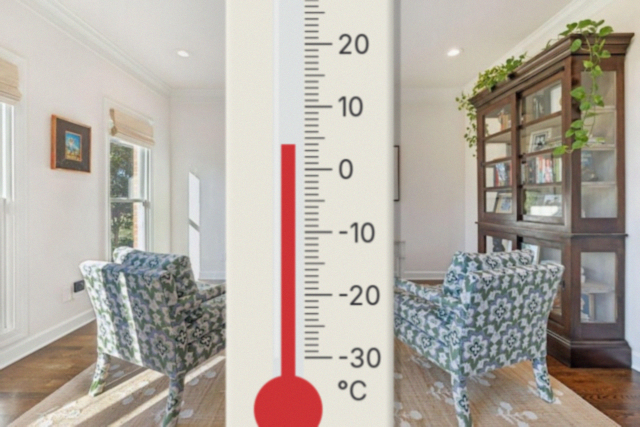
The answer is 4; °C
